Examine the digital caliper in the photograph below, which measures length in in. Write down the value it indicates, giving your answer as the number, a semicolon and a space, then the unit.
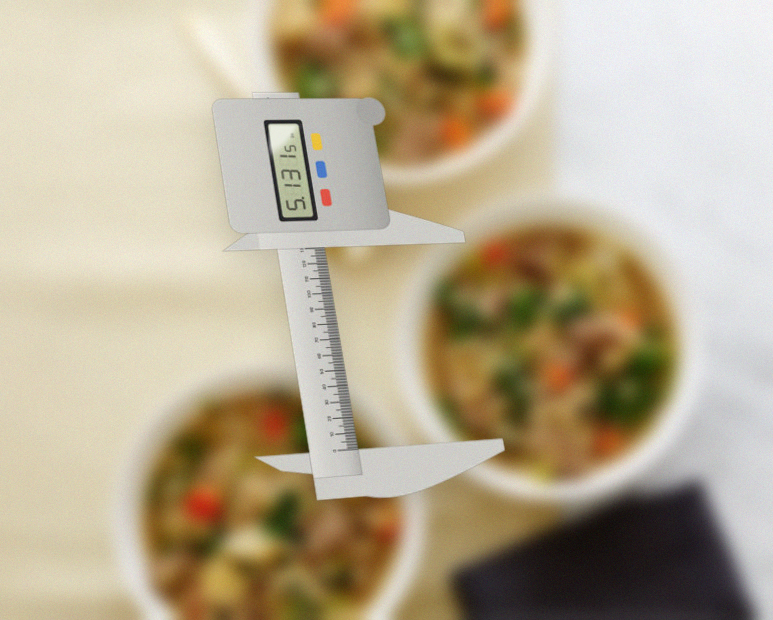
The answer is 5.1315; in
